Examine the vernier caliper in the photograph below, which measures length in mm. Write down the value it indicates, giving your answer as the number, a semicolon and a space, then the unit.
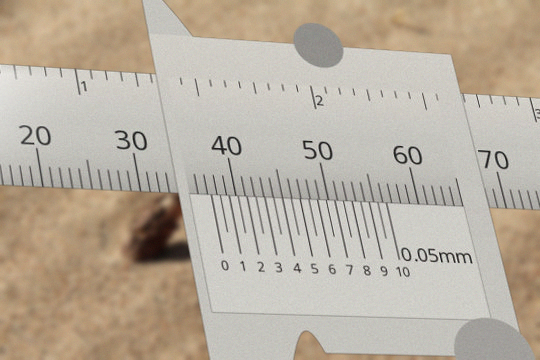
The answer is 37.4; mm
